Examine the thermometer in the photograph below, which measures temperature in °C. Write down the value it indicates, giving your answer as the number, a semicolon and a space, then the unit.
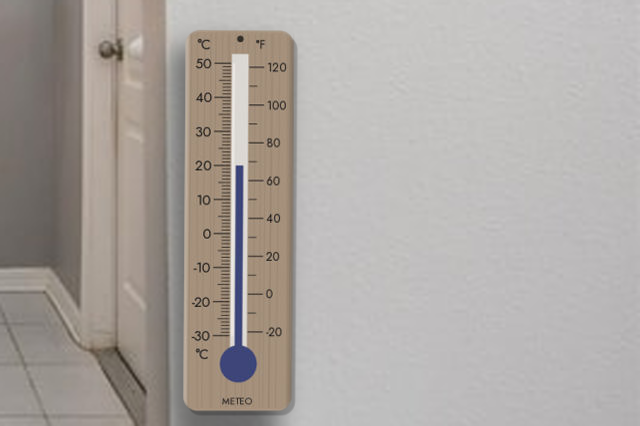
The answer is 20; °C
